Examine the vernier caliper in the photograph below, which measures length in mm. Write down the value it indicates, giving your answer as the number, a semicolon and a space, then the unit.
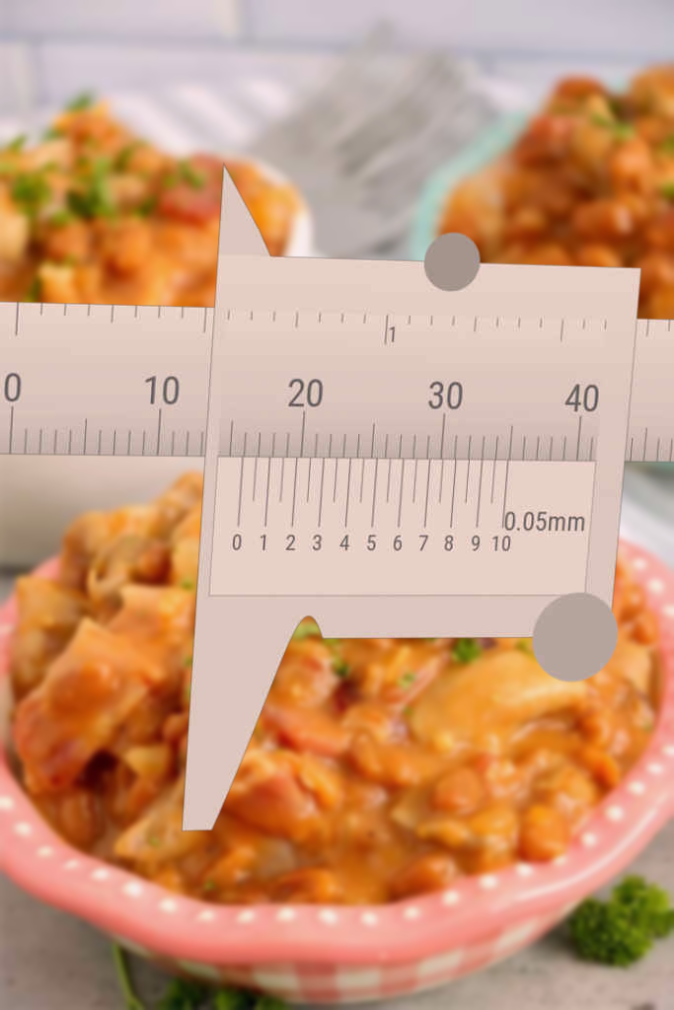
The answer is 15.9; mm
